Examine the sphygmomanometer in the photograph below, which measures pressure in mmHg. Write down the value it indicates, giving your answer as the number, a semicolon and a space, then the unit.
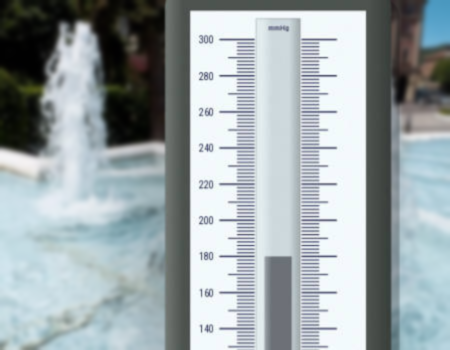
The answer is 180; mmHg
